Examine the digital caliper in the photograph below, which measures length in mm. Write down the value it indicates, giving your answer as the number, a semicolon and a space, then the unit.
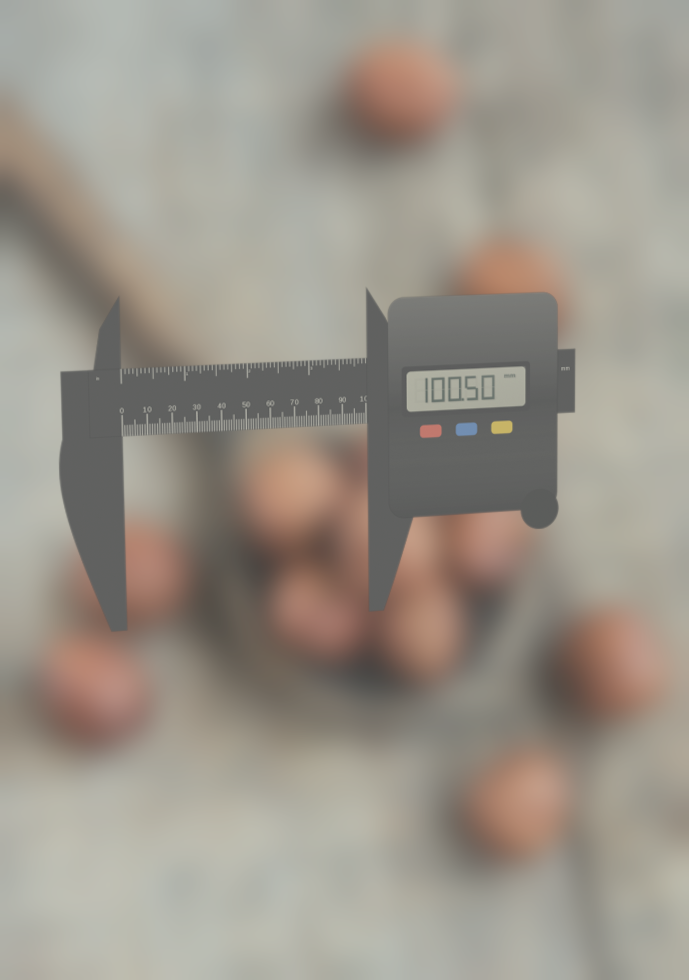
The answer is 100.50; mm
